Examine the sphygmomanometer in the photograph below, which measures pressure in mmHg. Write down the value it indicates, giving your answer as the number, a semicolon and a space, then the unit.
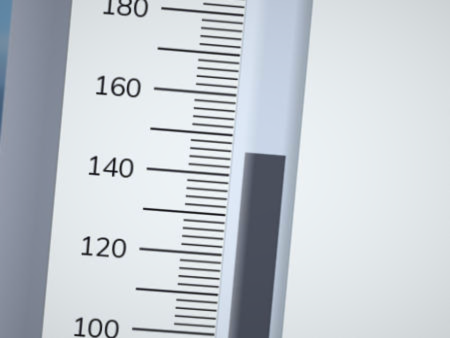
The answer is 146; mmHg
